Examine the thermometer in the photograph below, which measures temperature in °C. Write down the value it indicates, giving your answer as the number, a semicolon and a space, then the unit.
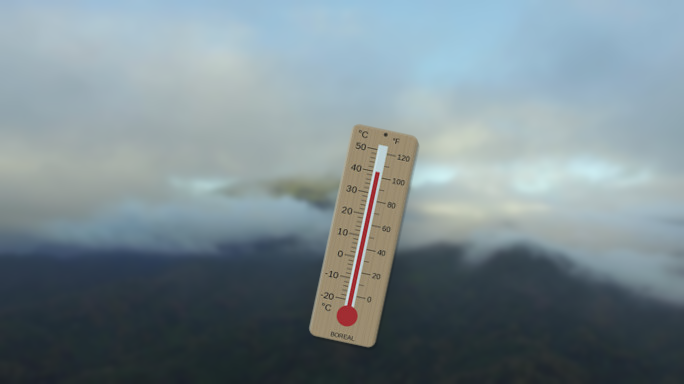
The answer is 40; °C
